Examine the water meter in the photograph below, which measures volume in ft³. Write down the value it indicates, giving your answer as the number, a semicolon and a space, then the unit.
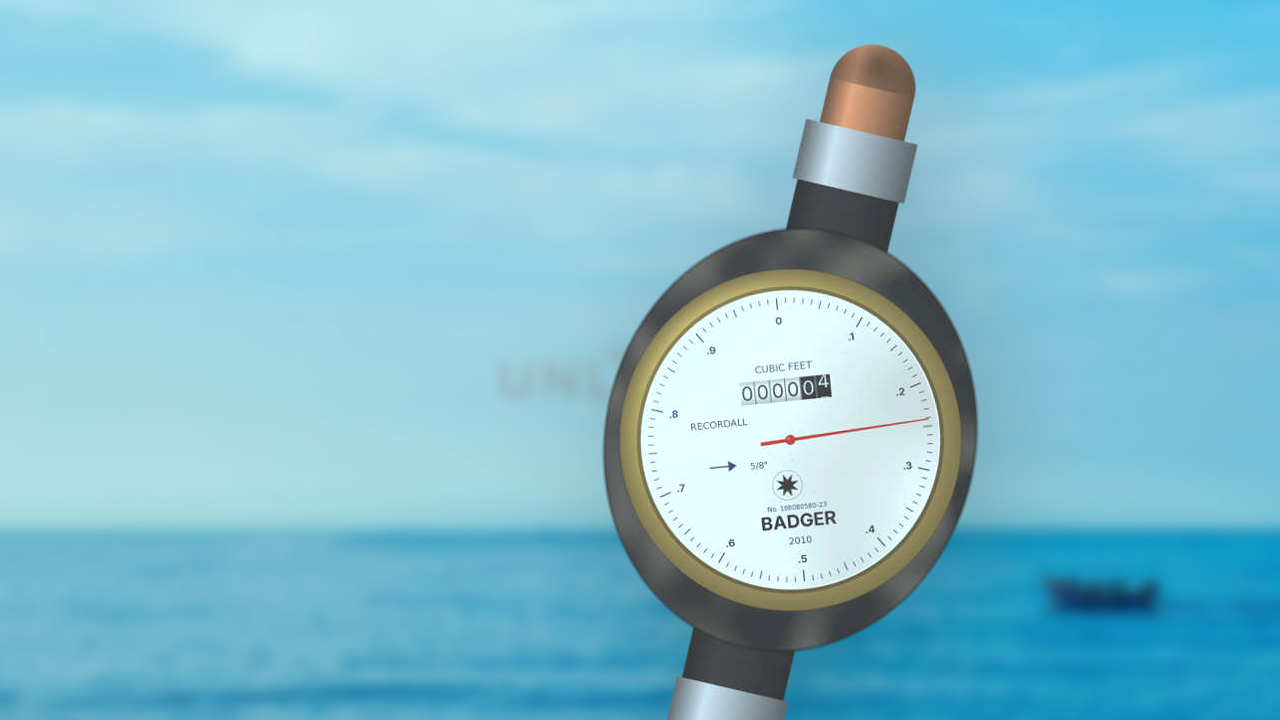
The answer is 4.24; ft³
